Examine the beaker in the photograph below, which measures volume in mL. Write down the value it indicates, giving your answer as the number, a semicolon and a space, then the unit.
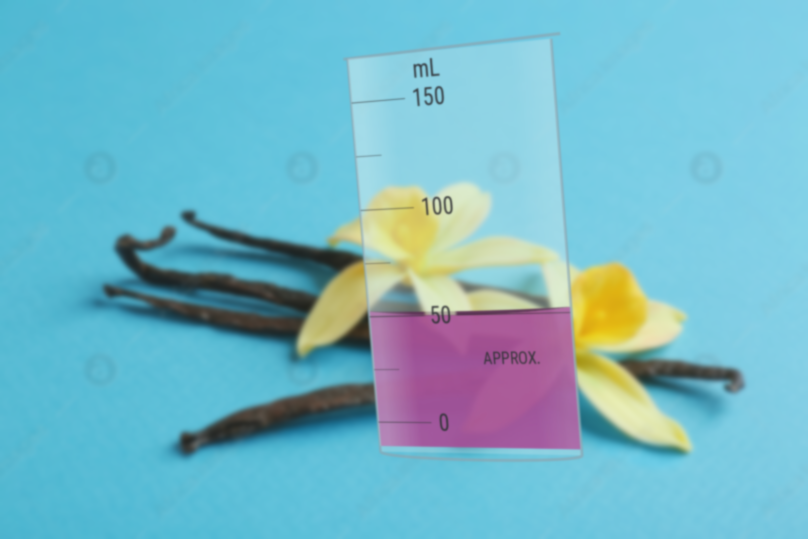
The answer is 50; mL
